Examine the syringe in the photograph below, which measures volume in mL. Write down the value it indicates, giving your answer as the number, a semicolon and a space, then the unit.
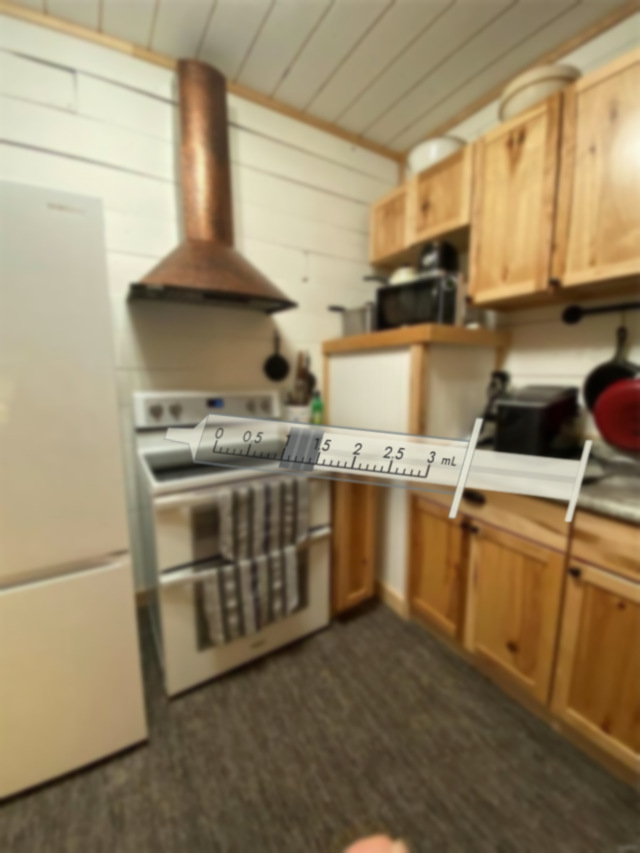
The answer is 1; mL
